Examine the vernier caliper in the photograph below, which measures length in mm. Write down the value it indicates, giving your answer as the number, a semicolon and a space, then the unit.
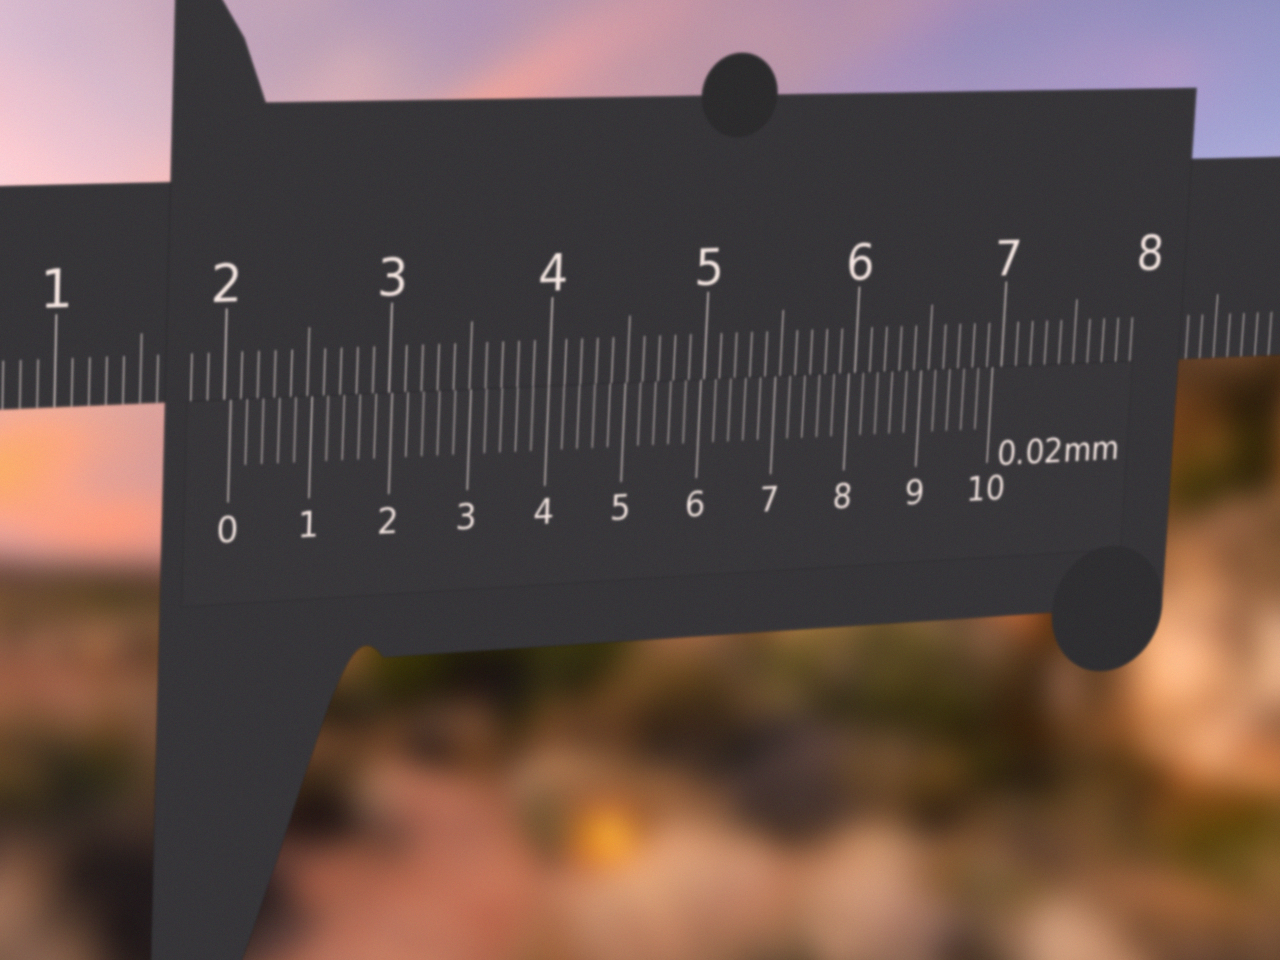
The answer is 20.4; mm
